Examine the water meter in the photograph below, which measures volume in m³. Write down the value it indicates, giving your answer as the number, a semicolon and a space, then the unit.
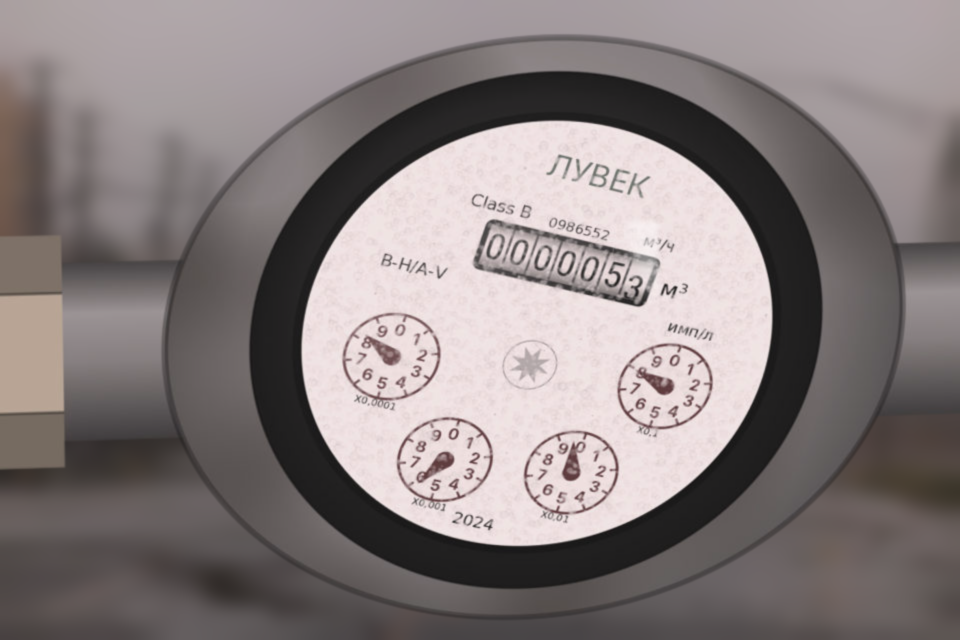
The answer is 52.7958; m³
